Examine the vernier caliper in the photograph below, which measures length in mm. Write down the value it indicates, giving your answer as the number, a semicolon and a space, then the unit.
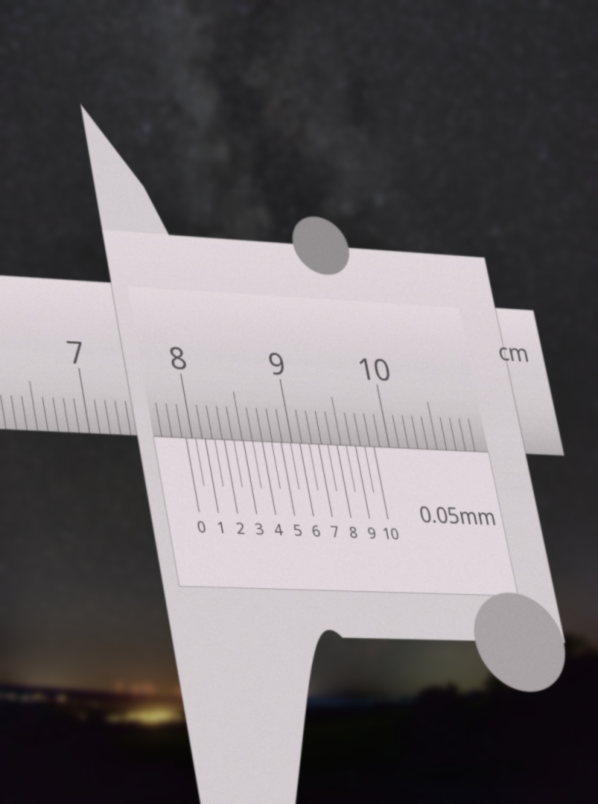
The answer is 79.4; mm
